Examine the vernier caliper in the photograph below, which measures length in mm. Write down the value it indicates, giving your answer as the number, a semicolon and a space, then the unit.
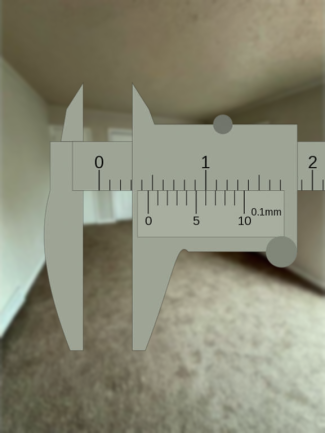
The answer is 4.6; mm
